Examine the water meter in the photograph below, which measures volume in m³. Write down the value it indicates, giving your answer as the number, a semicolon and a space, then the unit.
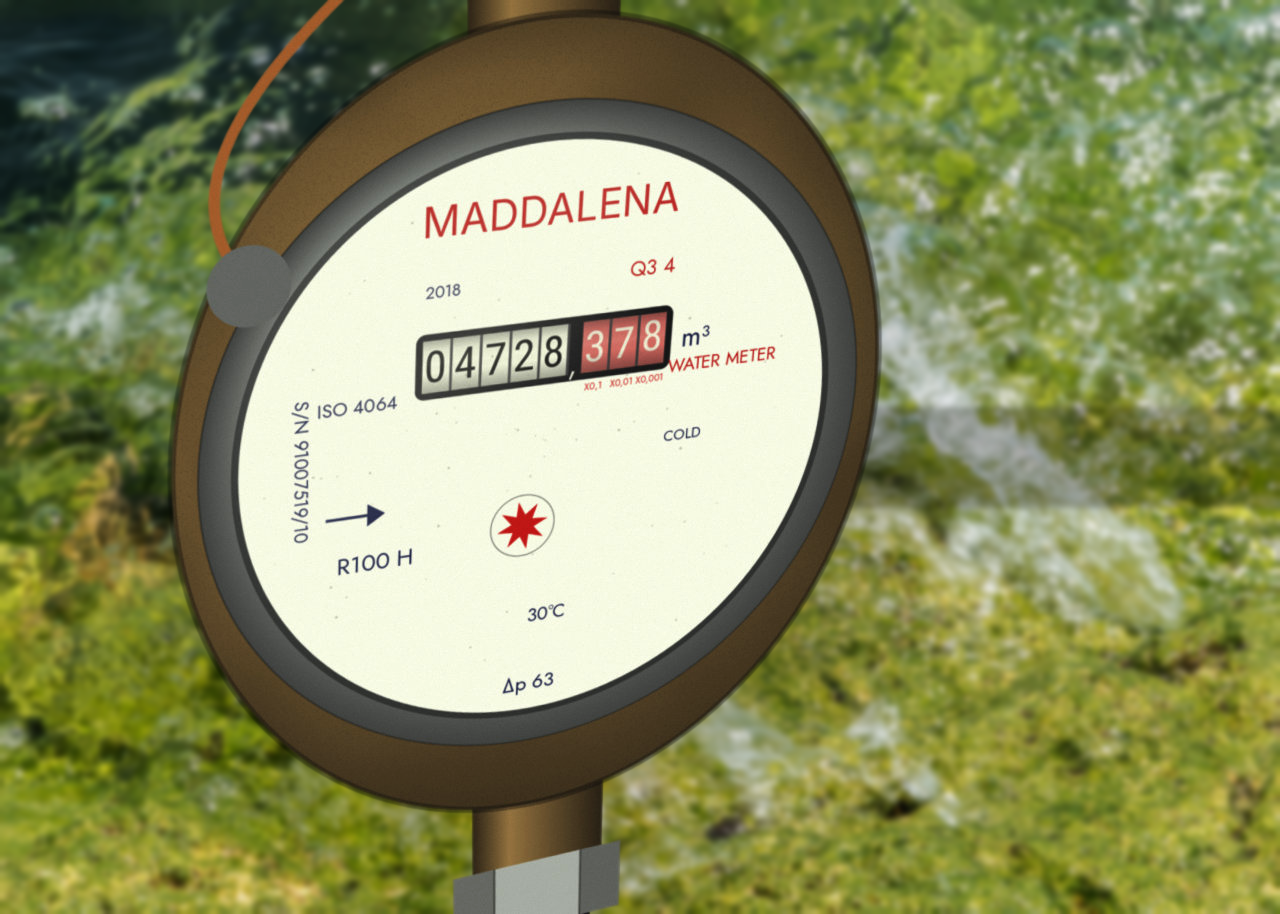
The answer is 4728.378; m³
